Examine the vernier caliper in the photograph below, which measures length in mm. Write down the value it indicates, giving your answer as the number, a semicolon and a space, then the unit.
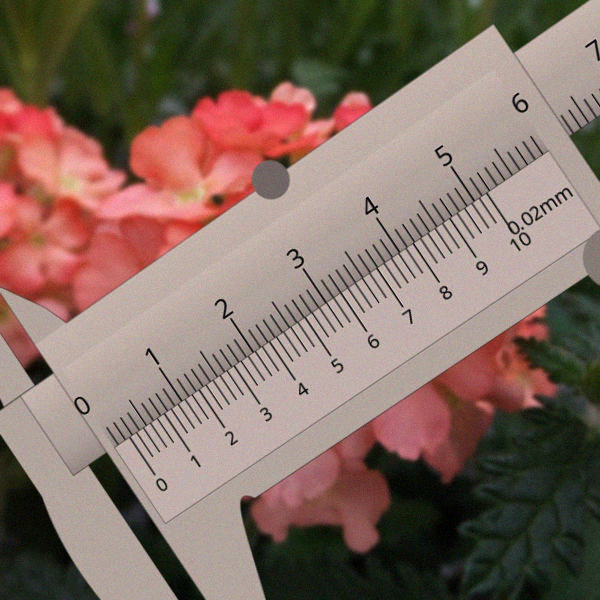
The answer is 2.6; mm
